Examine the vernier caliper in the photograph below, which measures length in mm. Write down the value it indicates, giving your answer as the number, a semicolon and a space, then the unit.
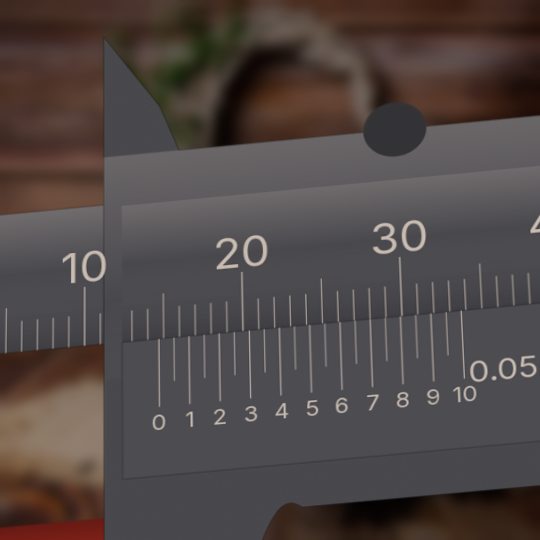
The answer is 14.7; mm
